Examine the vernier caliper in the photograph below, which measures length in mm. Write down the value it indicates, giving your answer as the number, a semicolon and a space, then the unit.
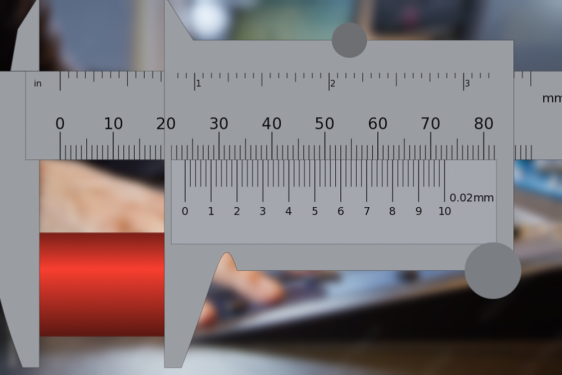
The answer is 23.6; mm
